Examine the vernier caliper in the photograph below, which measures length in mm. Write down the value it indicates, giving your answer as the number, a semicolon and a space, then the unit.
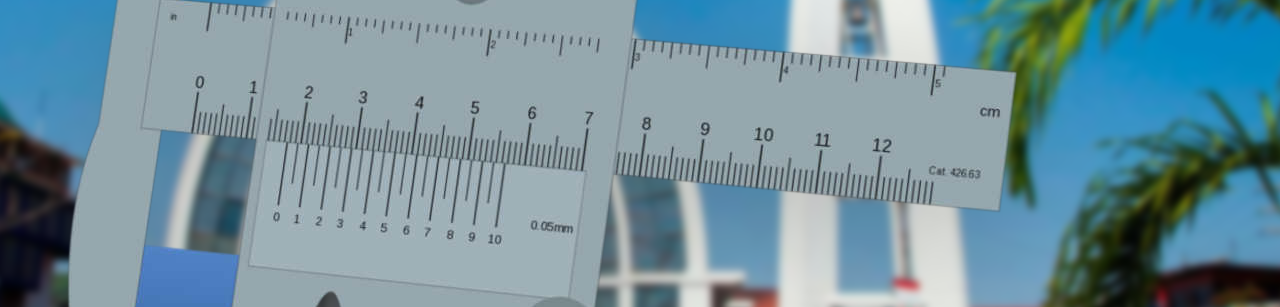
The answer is 17.5; mm
